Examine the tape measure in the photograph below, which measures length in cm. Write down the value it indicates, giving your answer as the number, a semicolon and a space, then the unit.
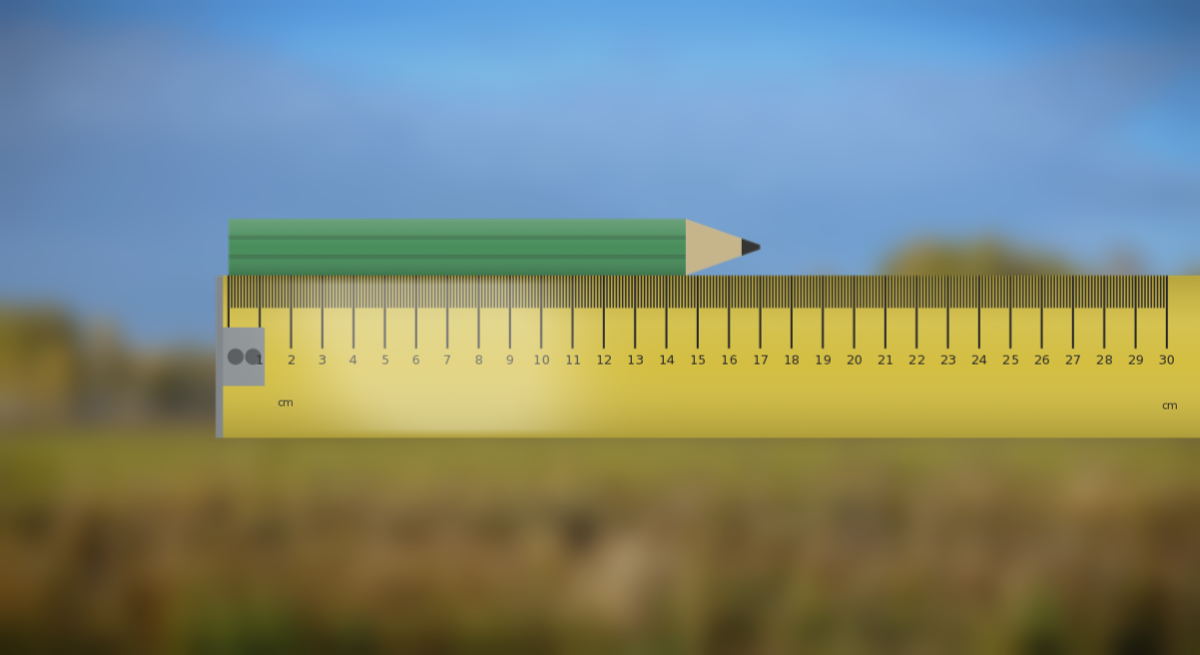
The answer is 17; cm
